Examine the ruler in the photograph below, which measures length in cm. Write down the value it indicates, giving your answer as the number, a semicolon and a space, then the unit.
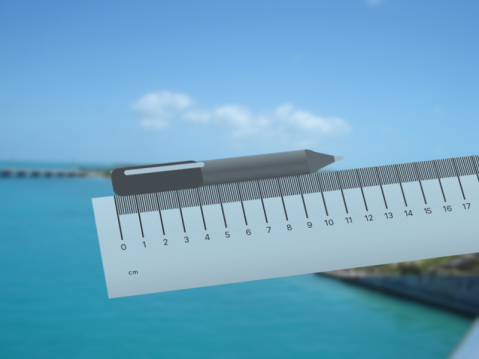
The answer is 11.5; cm
